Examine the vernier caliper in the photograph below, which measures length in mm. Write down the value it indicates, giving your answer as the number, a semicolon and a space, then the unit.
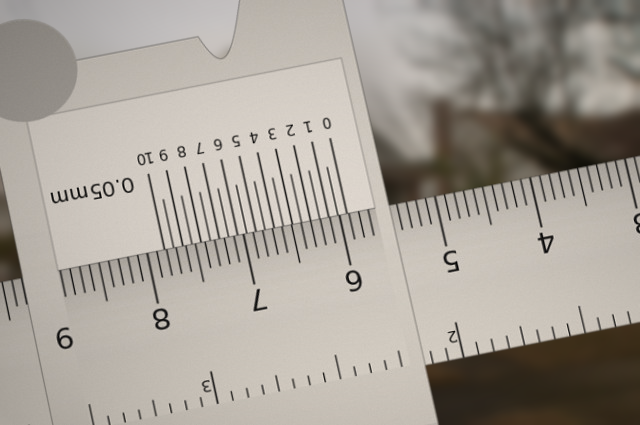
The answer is 59.2; mm
